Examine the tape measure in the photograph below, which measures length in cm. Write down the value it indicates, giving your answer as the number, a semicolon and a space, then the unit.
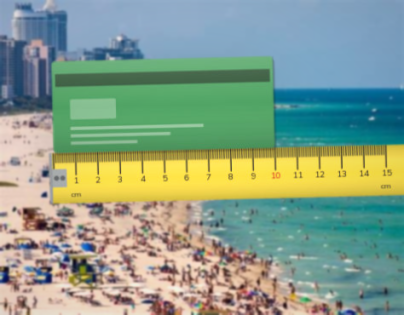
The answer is 10; cm
